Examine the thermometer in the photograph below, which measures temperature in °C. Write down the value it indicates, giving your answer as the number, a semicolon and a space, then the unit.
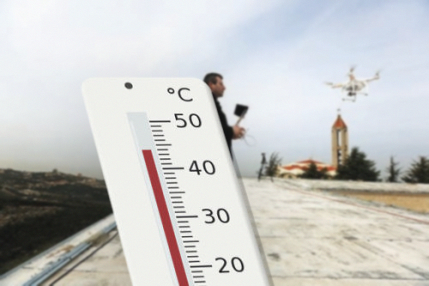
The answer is 44; °C
